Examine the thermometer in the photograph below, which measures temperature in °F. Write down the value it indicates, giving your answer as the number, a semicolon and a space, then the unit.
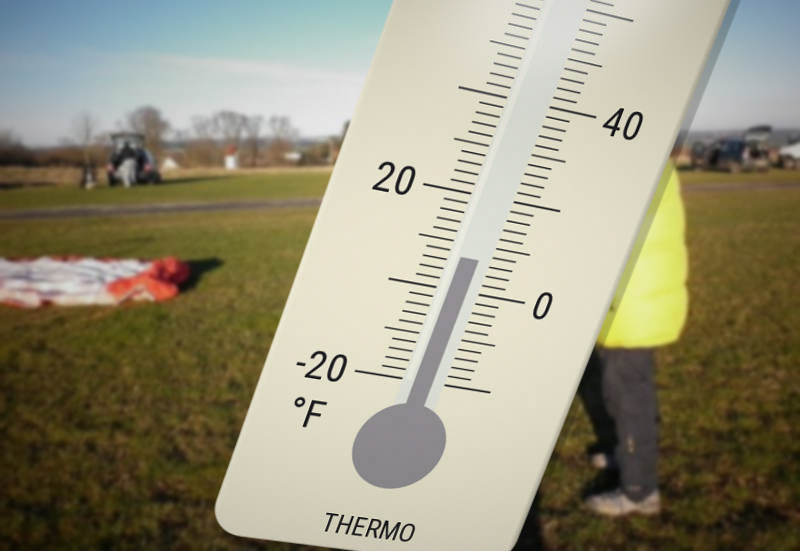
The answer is 7; °F
